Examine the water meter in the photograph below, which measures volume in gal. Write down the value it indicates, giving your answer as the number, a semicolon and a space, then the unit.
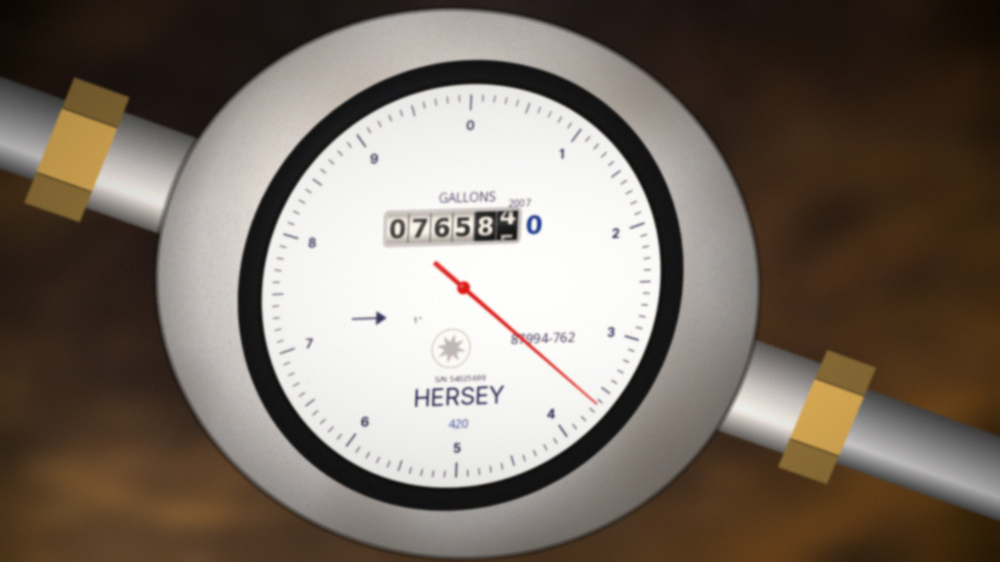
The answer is 765843.6; gal
